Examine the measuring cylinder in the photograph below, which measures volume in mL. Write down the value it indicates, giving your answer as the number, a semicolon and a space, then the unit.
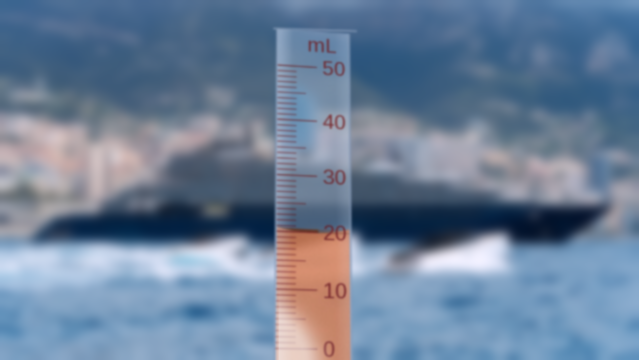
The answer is 20; mL
